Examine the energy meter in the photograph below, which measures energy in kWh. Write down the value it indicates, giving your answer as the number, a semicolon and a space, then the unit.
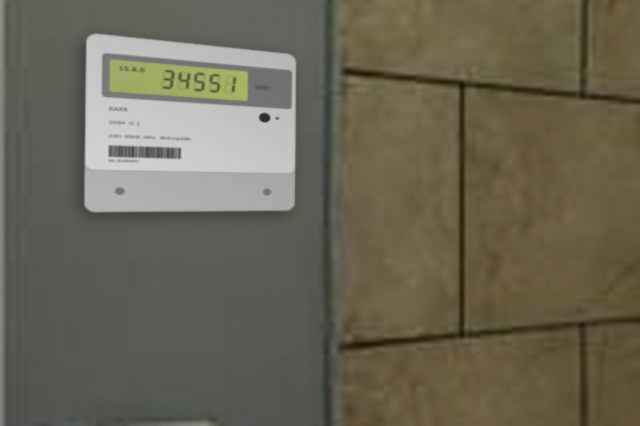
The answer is 34551; kWh
